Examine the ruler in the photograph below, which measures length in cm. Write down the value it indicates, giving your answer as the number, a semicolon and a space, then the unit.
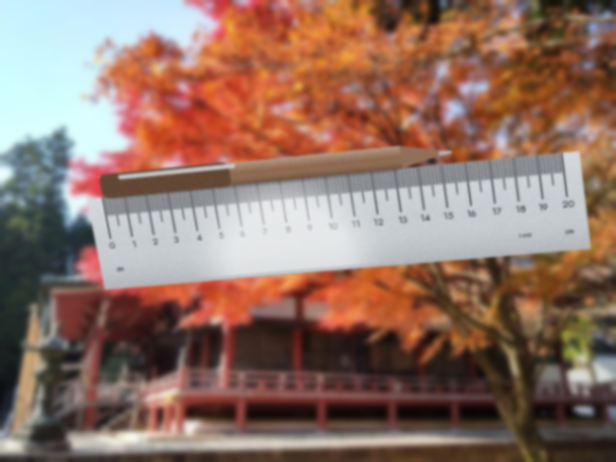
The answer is 15.5; cm
